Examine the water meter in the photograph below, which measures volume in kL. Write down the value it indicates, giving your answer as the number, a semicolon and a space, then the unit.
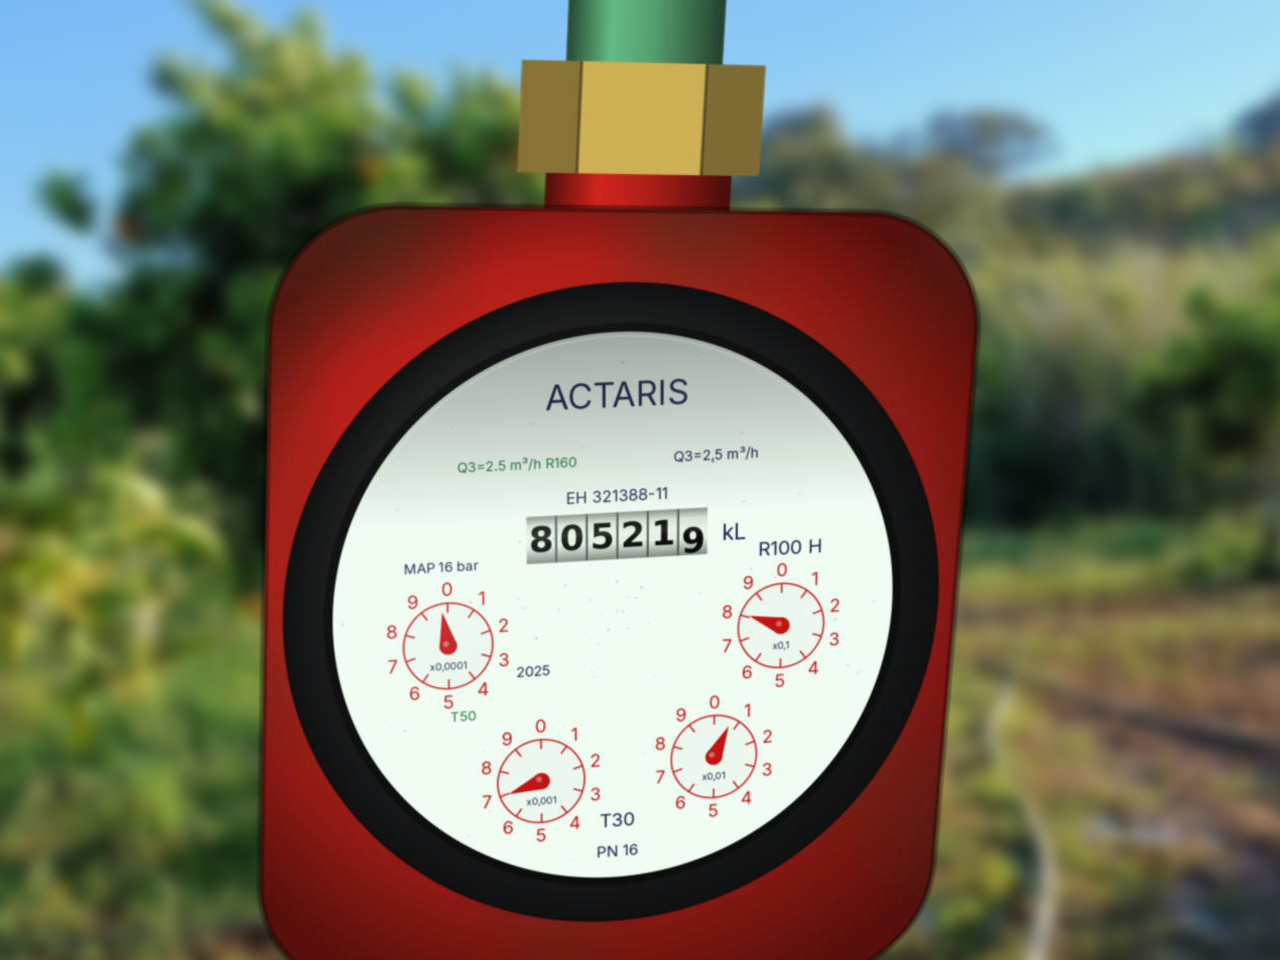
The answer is 805218.8069; kL
